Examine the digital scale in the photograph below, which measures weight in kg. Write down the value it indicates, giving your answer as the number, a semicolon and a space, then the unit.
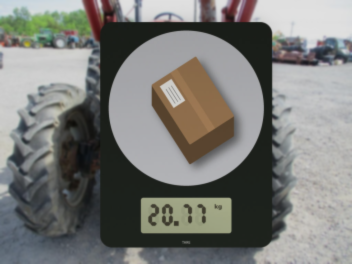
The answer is 20.77; kg
